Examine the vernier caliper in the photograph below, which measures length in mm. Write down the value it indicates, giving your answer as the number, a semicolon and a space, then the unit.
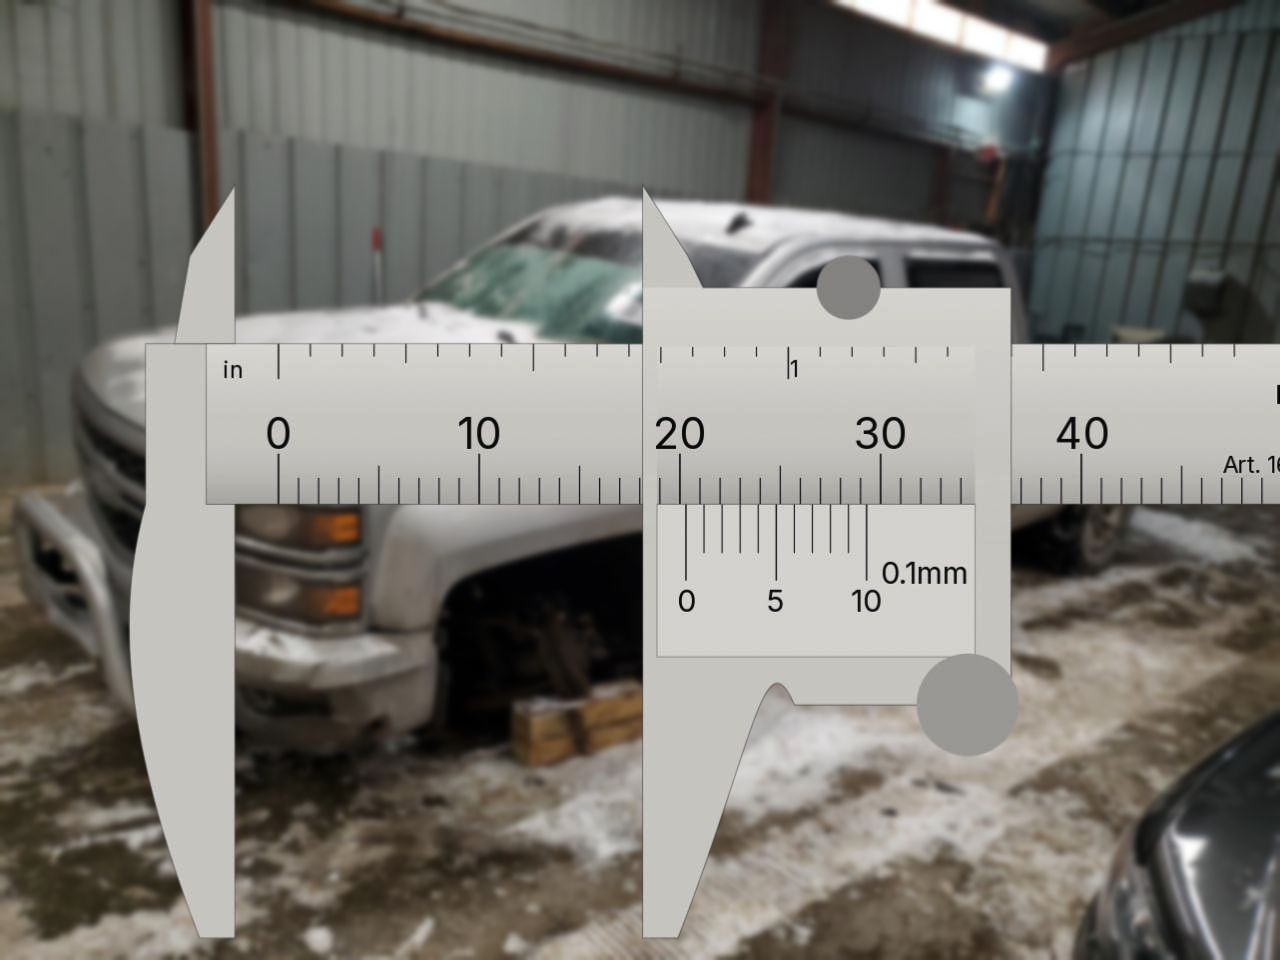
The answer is 20.3; mm
